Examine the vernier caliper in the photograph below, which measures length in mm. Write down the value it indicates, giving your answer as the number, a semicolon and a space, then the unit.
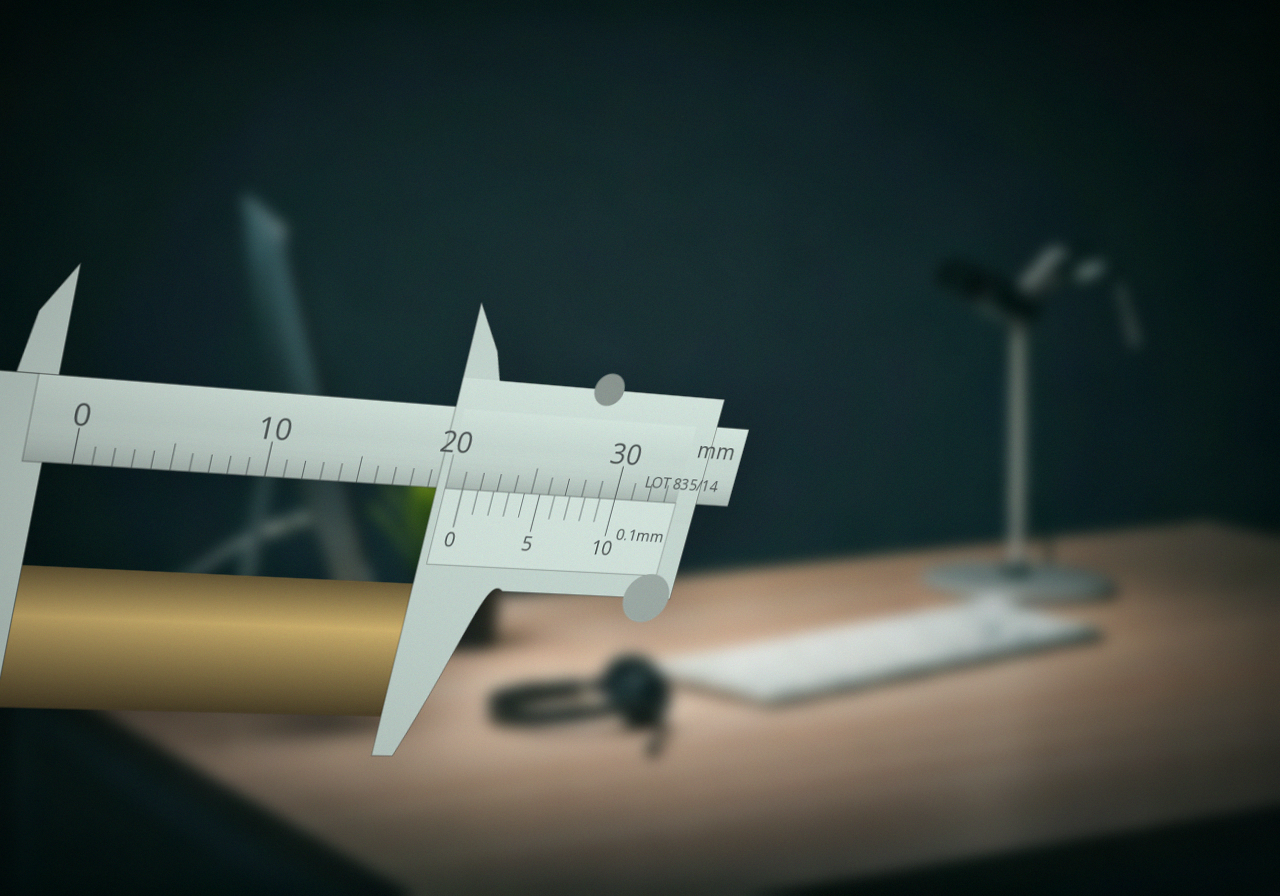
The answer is 21.0; mm
